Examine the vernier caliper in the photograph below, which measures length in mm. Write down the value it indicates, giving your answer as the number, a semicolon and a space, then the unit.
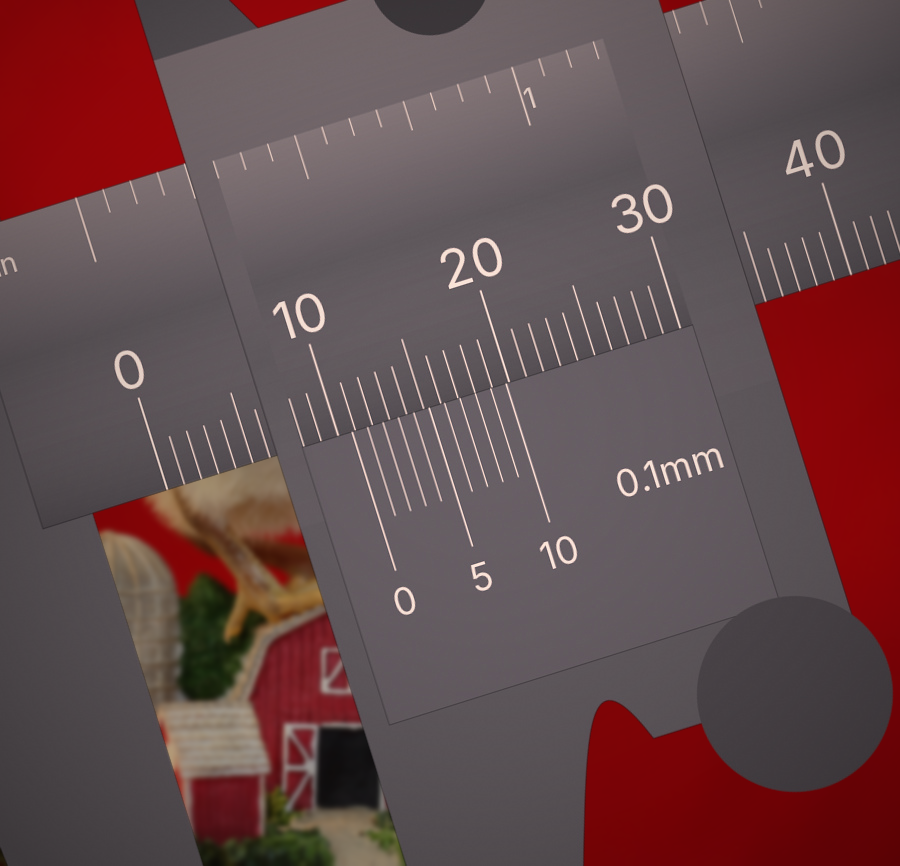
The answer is 10.8; mm
